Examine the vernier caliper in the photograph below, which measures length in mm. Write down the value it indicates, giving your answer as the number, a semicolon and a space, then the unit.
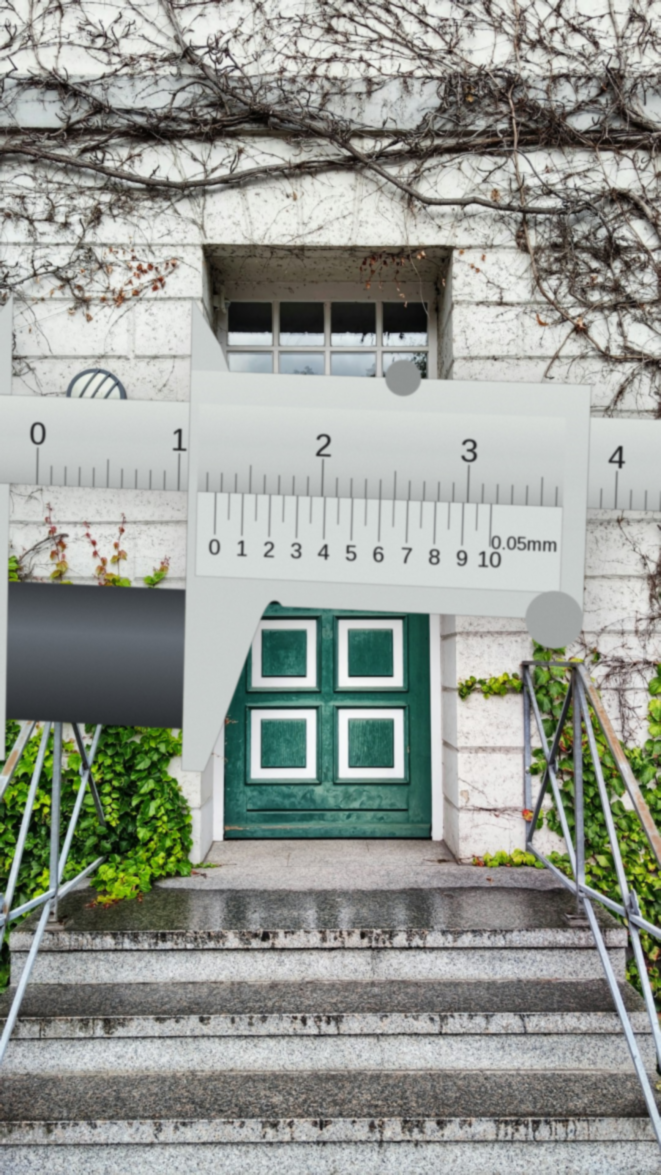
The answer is 12.6; mm
